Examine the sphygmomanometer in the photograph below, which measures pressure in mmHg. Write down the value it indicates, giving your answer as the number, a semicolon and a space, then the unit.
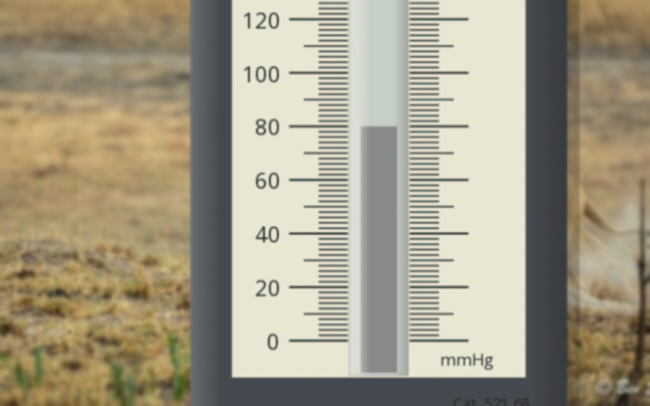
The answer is 80; mmHg
